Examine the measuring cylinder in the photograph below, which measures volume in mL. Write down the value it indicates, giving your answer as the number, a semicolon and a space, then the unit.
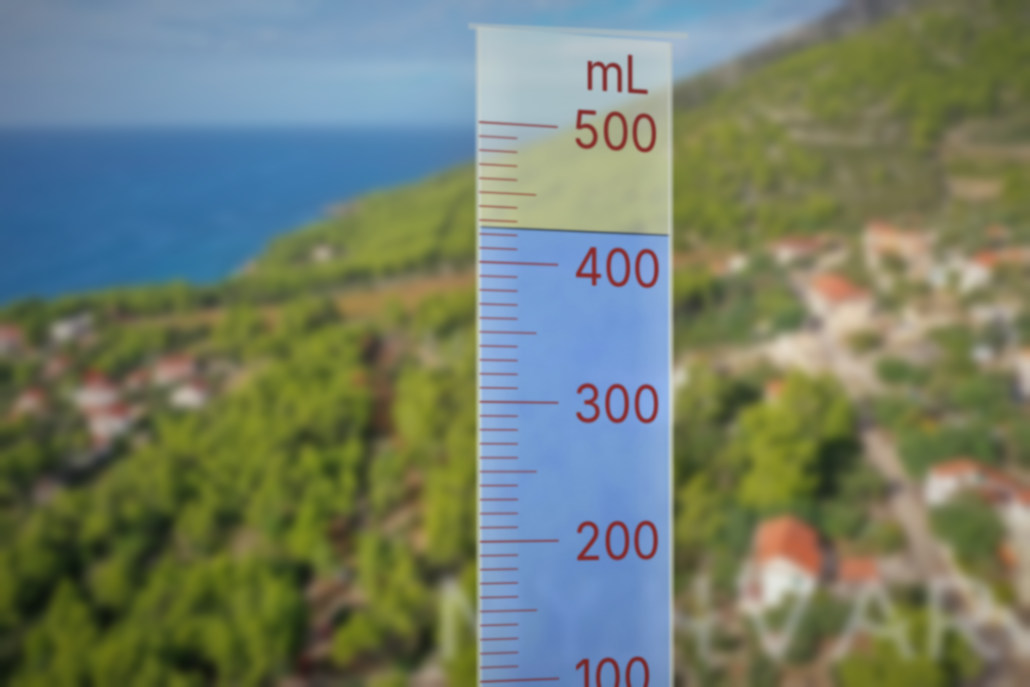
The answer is 425; mL
